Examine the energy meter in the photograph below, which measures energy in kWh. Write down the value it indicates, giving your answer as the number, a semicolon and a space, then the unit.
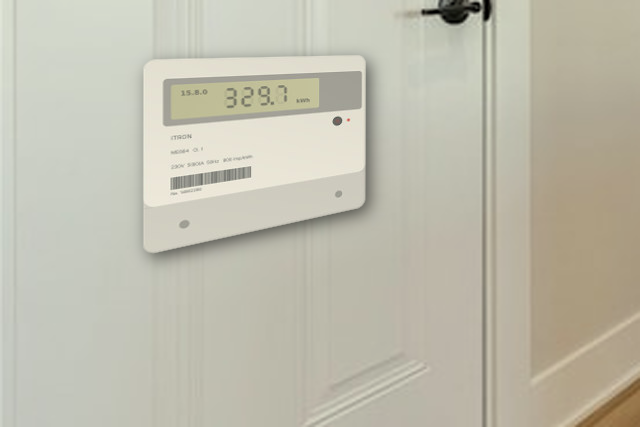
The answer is 329.7; kWh
